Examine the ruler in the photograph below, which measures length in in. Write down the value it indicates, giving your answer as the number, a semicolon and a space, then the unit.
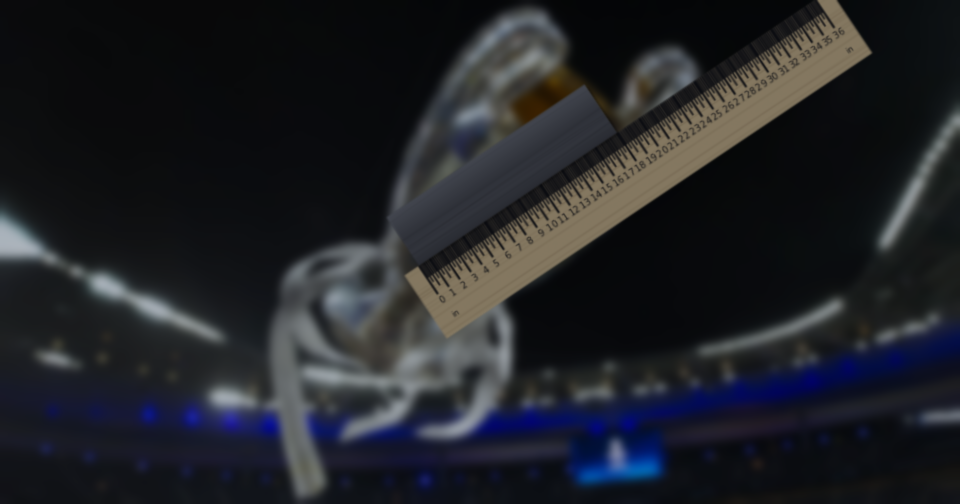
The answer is 18; in
